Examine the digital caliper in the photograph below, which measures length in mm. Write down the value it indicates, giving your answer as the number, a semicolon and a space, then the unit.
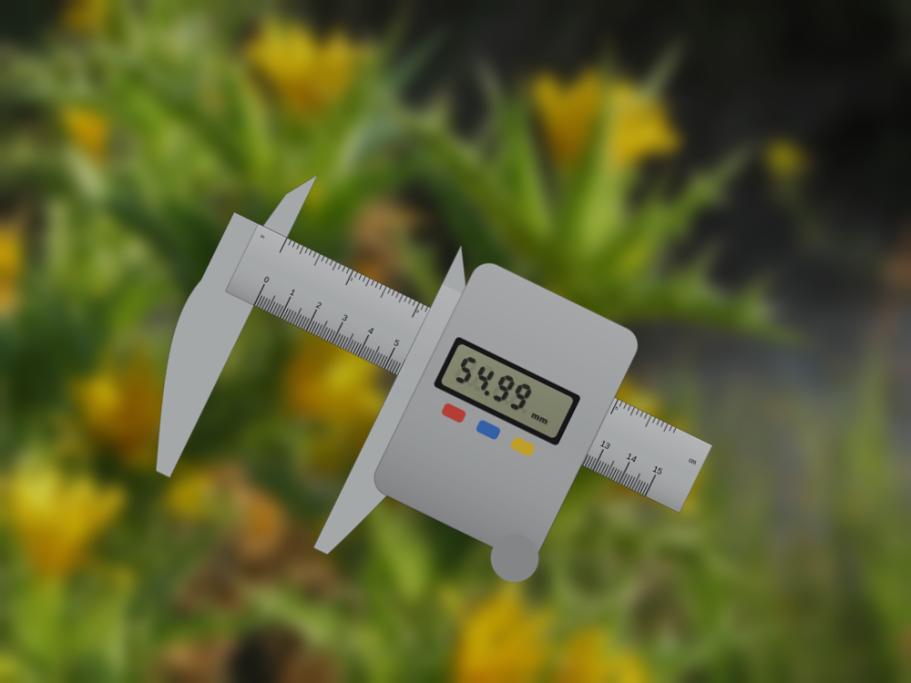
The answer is 54.99; mm
